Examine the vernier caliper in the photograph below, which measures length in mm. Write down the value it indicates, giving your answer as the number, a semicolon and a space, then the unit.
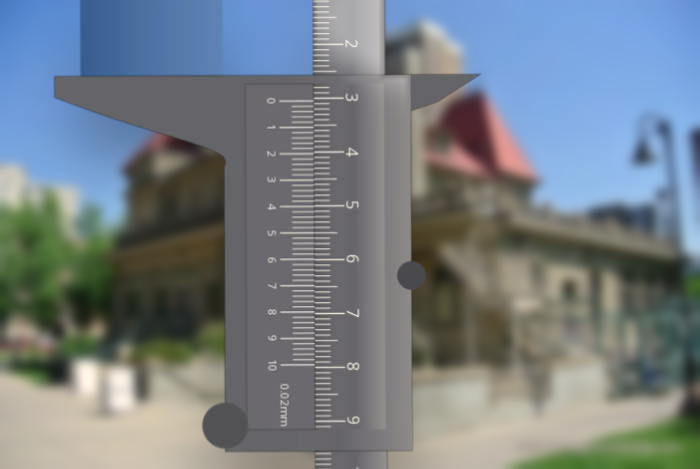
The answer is 30.5; mm
